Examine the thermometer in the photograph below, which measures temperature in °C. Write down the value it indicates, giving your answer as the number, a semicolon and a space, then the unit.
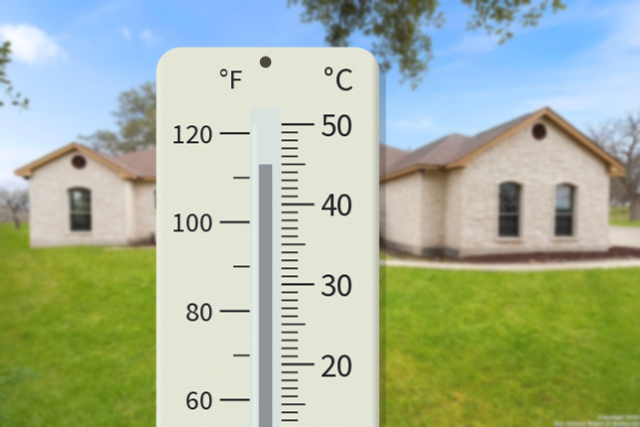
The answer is 45; °C
